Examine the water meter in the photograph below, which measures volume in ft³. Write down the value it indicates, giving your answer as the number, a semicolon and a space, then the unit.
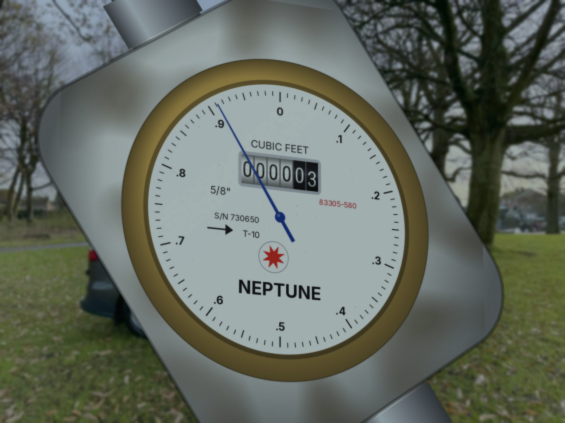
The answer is 2.91; ft³
